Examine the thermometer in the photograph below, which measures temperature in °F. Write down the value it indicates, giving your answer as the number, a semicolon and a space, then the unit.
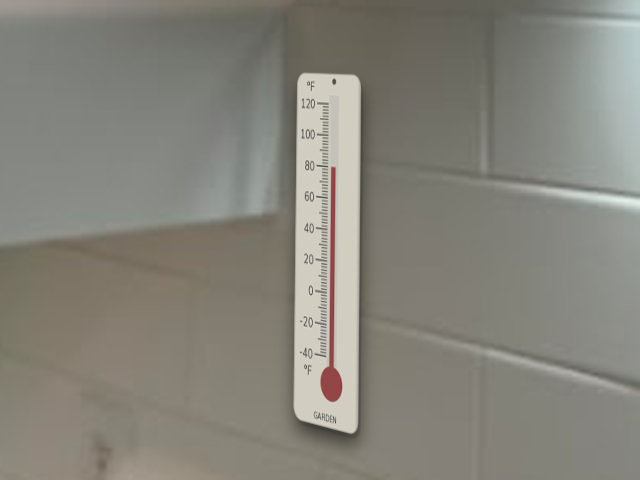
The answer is 80; °F
